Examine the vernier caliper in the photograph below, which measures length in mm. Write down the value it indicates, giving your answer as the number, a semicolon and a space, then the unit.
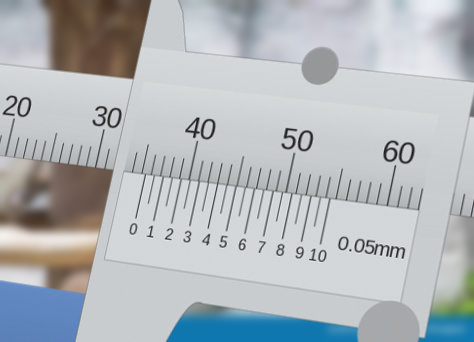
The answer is 35.4; mm
